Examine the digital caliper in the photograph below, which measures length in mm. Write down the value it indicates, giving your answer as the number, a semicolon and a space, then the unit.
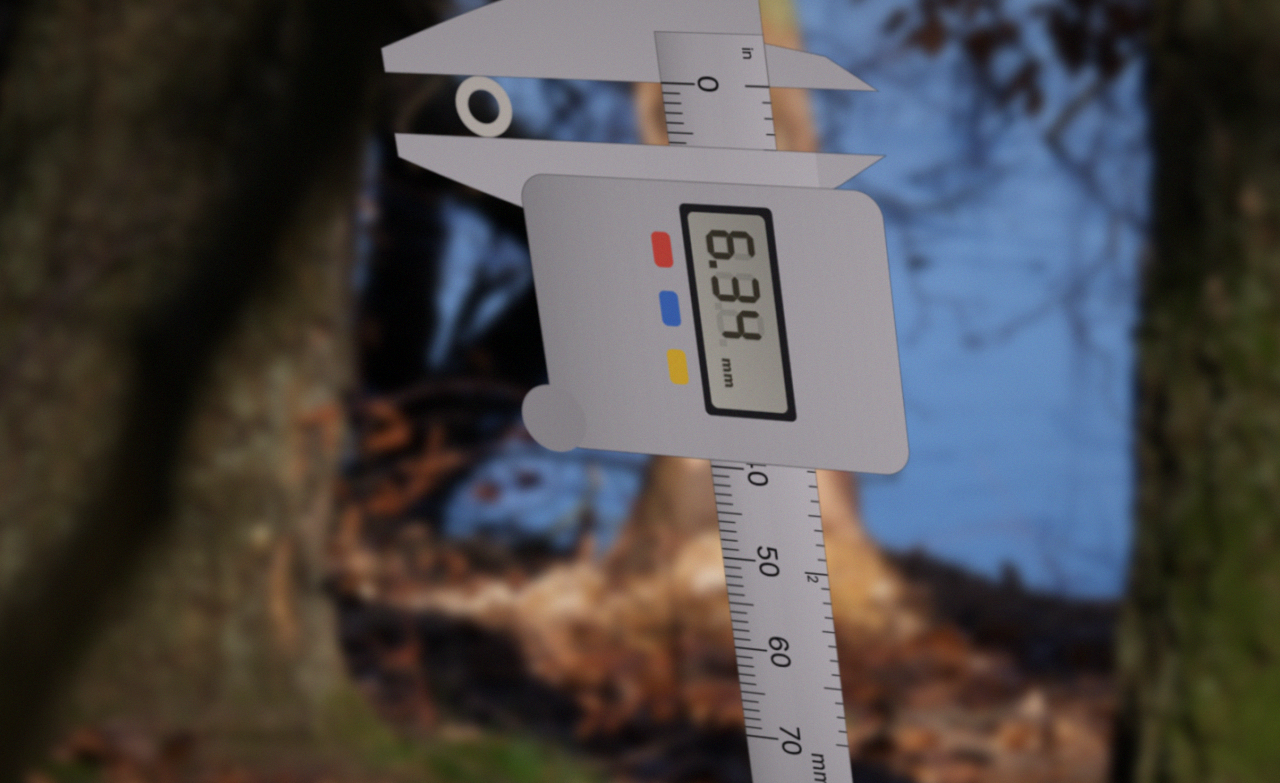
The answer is 6.34; mm
